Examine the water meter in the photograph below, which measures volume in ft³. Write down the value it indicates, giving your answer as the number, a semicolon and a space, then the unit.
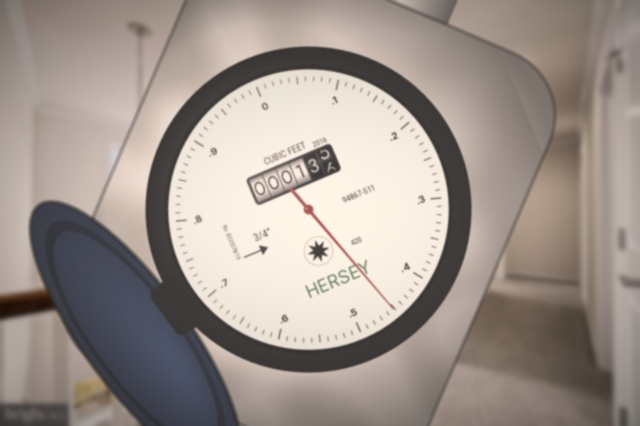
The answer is 135.45; ft³
